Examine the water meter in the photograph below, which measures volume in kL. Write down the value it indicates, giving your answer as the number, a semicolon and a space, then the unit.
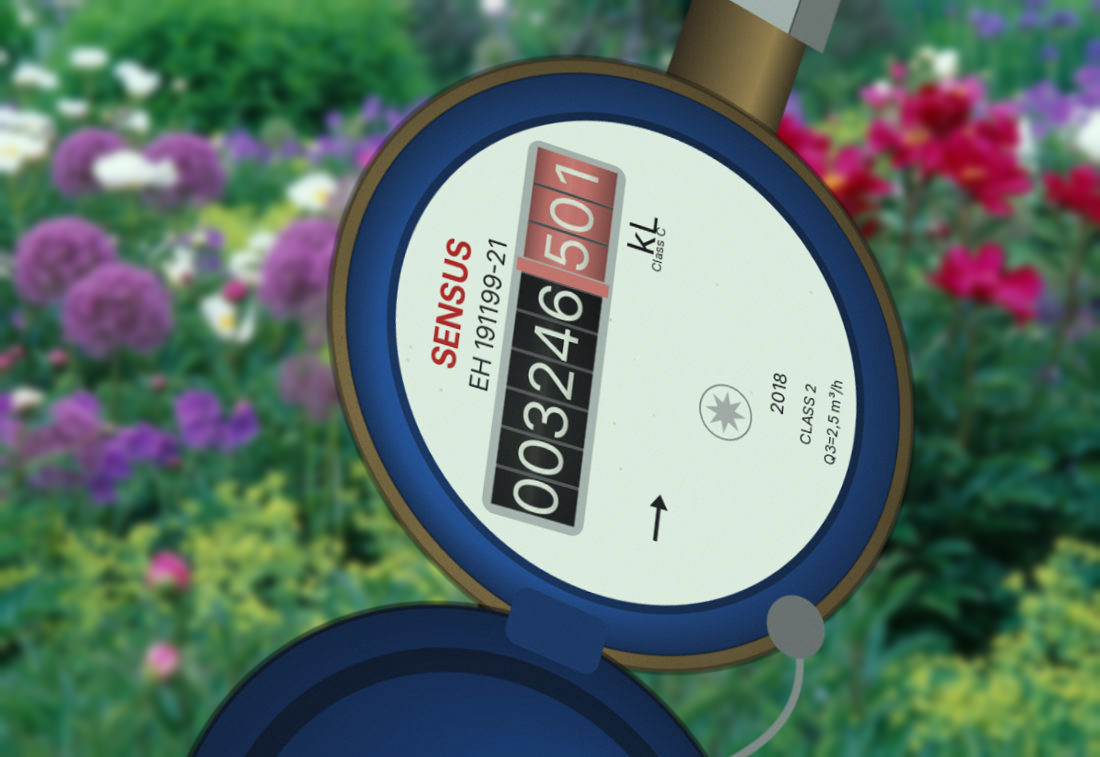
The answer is 3246.501; kL
